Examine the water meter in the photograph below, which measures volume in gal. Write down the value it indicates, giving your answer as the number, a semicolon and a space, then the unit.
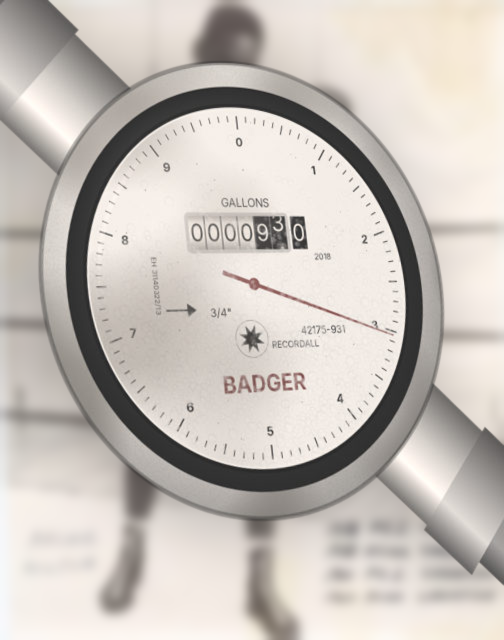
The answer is 933.0; gal
